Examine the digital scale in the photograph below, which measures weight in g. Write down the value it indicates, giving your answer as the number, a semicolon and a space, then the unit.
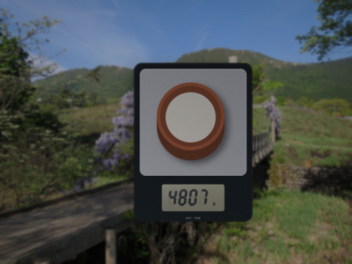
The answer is 4807; g
